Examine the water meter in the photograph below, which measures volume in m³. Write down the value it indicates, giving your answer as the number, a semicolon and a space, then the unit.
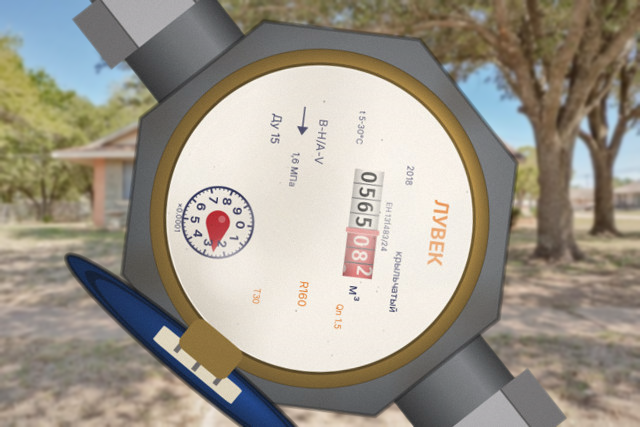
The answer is 565.0822; m³
